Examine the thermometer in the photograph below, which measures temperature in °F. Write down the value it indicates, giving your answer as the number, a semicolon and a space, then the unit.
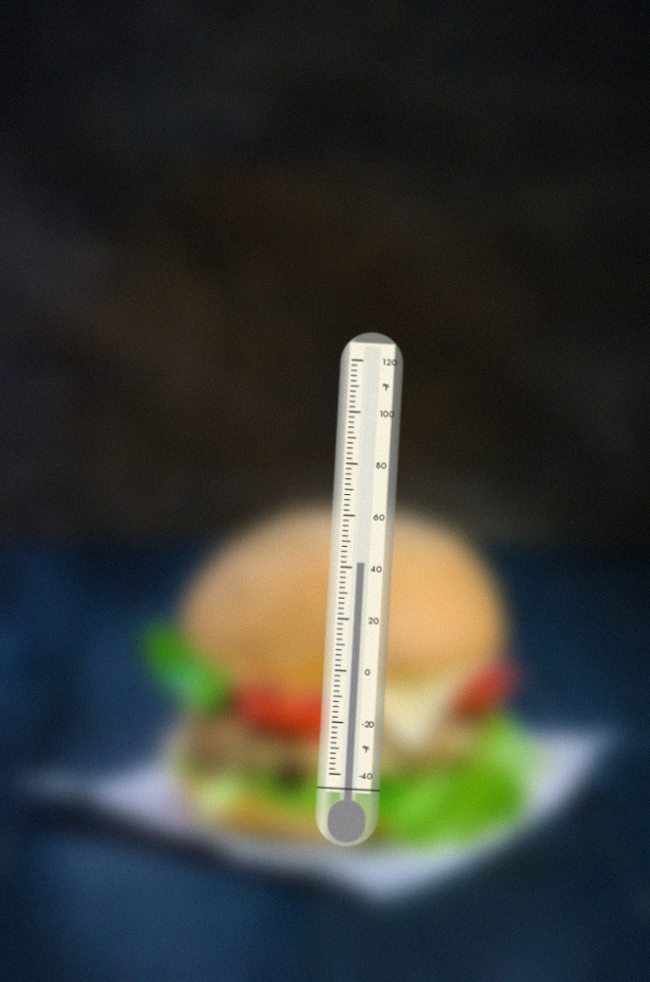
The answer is 42; °F
